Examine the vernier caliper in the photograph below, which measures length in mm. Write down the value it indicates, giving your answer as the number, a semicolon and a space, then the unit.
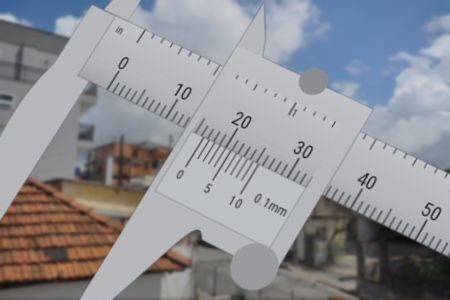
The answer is 16.4; mm
